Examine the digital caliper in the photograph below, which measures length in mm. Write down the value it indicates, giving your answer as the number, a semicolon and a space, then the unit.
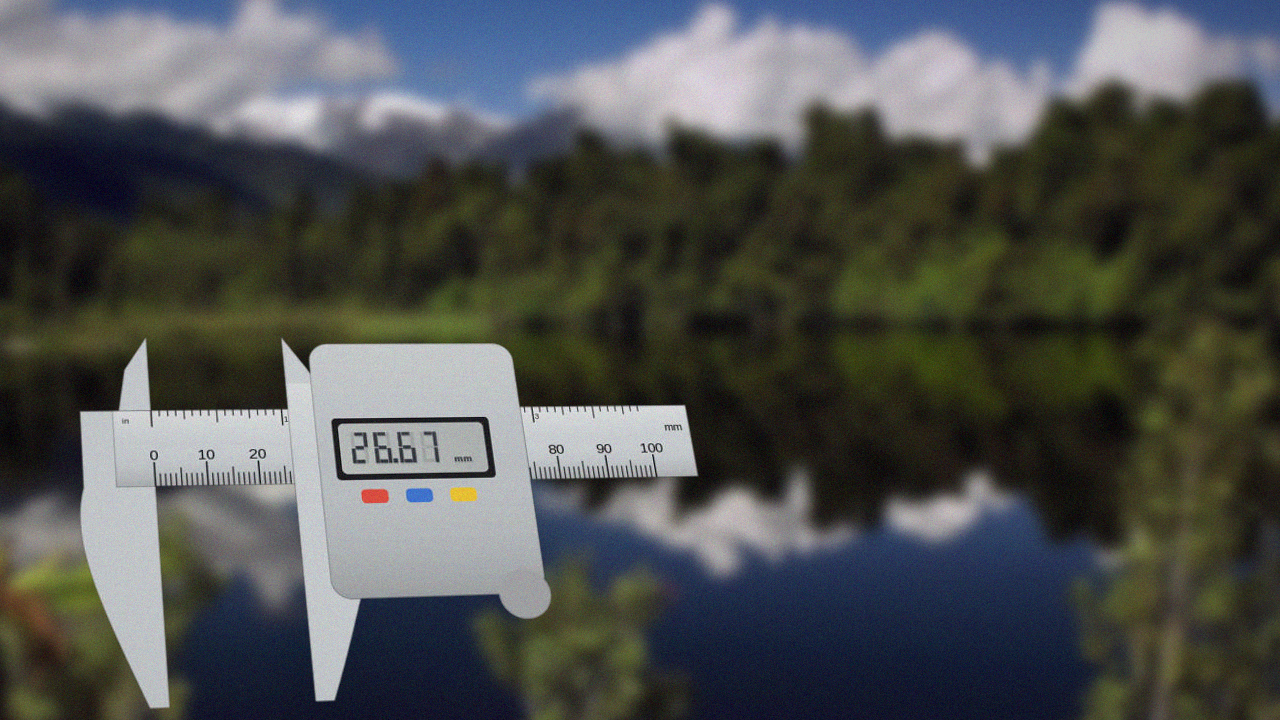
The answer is 26.67; mm
